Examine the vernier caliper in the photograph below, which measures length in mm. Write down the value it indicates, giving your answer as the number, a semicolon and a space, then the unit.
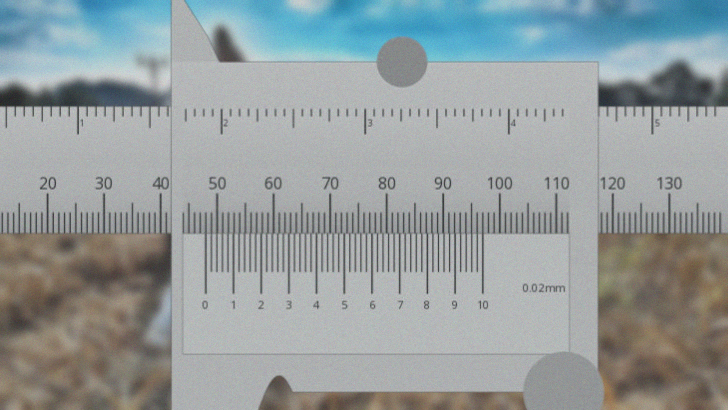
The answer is 48.0; mm
